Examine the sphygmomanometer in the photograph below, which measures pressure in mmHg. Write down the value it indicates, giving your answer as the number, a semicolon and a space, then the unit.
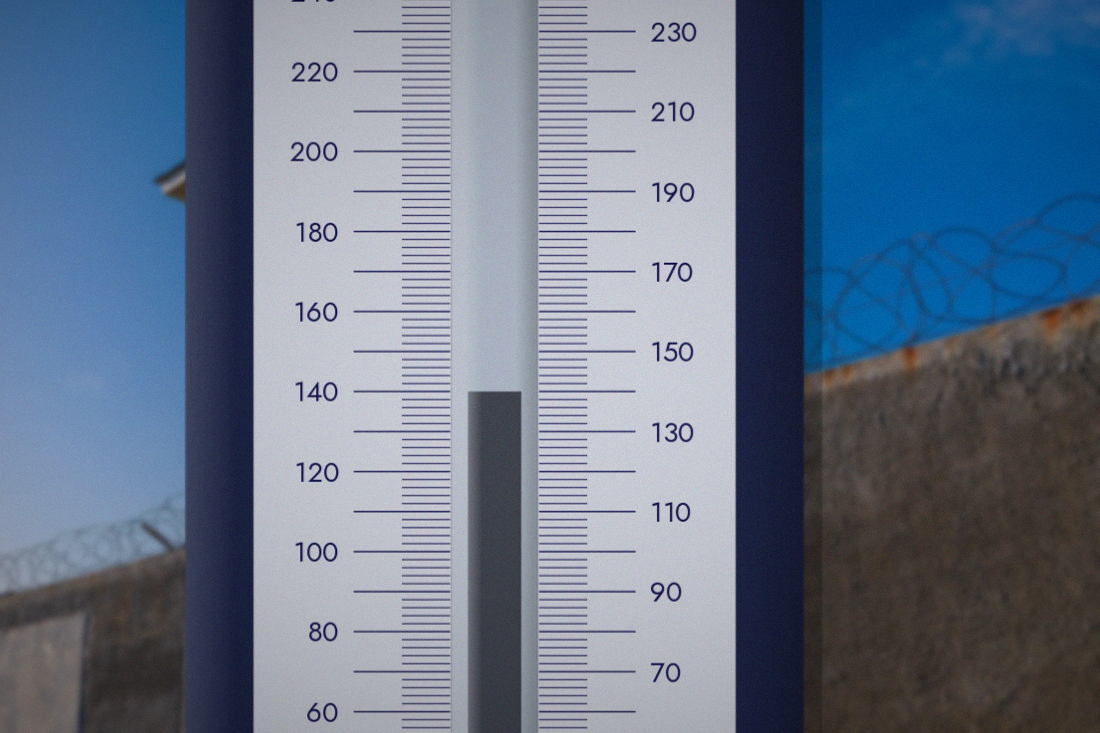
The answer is 140; mmHg
